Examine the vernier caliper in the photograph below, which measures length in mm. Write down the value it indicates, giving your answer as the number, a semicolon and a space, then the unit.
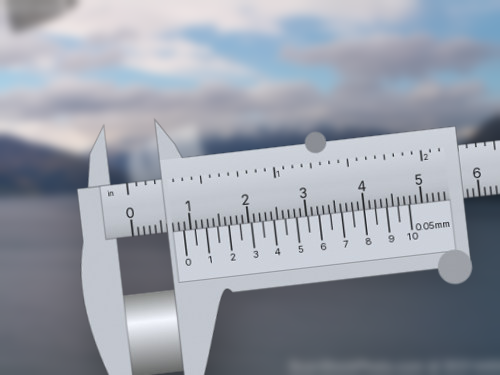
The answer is 8.8; mm
